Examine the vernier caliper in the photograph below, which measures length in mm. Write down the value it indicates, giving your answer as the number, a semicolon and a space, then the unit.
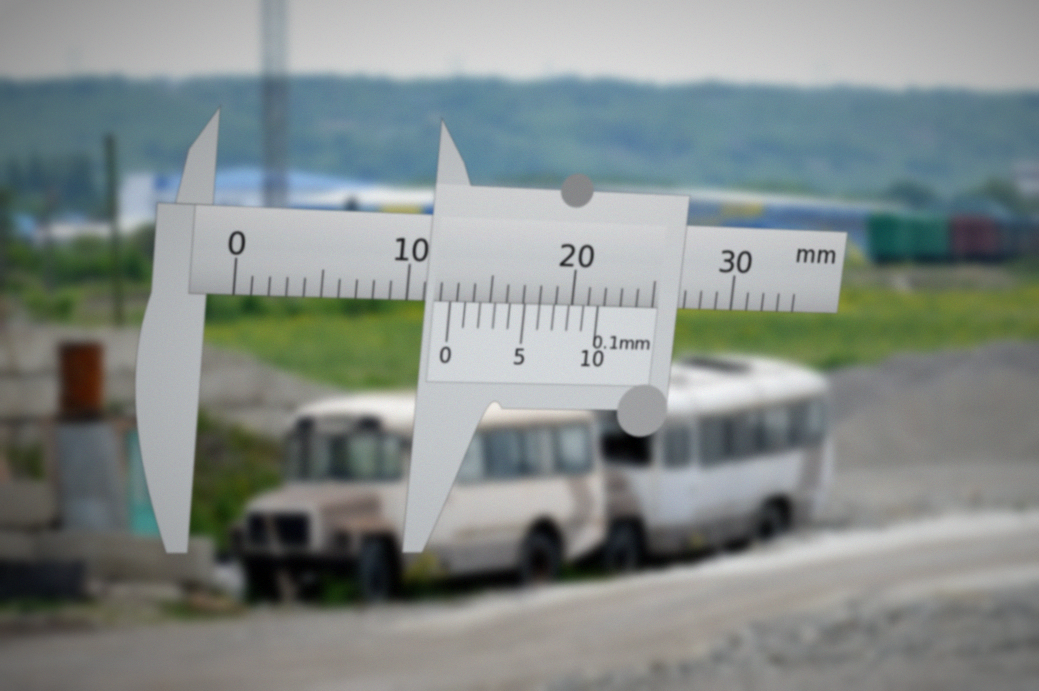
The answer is 12.6; mm
